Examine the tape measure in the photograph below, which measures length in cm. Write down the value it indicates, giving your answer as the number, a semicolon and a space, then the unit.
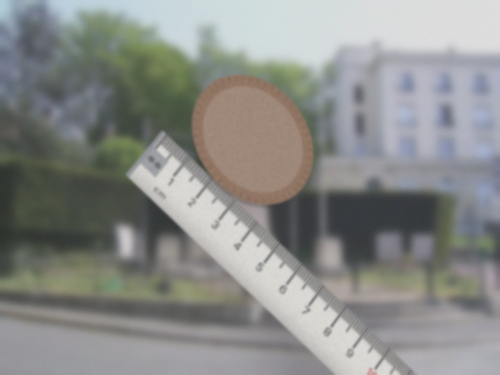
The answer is 4.5; cm
